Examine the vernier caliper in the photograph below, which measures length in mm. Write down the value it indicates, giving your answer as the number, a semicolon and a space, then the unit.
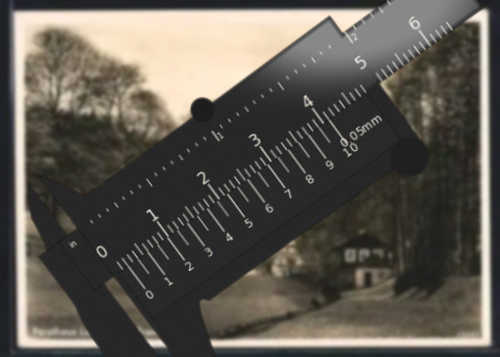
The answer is 2.0; mm
